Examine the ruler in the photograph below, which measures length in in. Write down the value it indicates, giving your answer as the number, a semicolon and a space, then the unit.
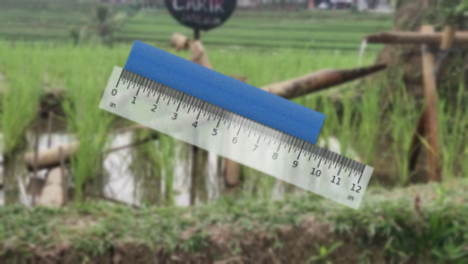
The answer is 9.5; in
